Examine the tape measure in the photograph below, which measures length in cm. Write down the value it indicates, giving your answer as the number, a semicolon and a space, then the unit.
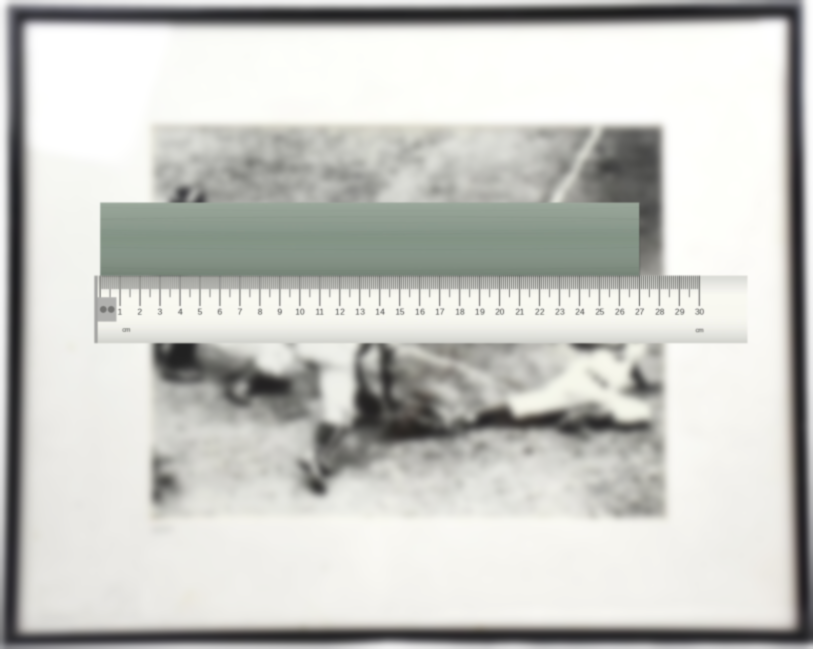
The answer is 27; cm
